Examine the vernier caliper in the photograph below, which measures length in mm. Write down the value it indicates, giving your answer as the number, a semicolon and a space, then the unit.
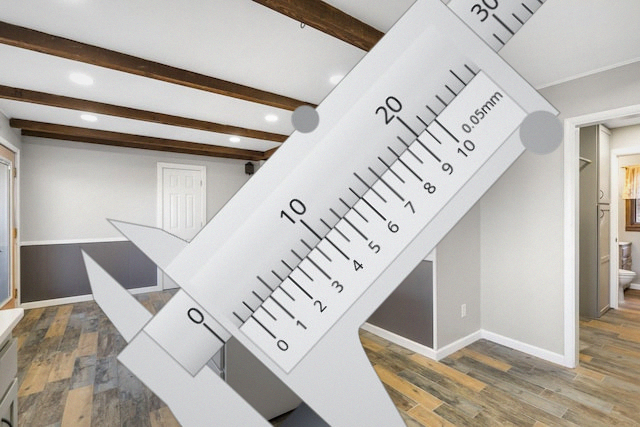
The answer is 2.7; mm
